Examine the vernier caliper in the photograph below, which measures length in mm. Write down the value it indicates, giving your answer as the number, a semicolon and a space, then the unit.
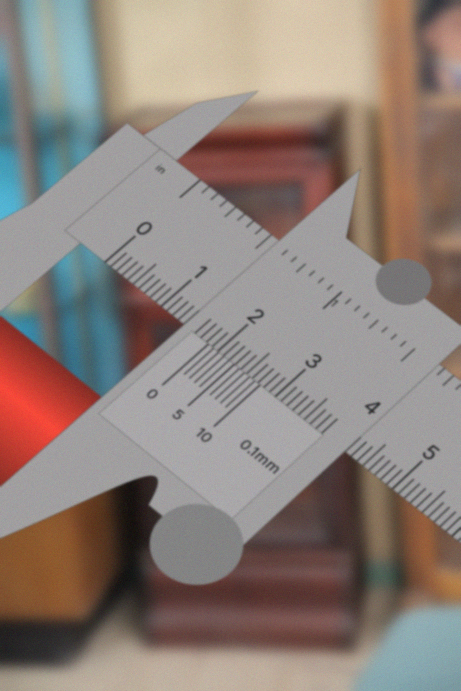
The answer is 18.4; mm
